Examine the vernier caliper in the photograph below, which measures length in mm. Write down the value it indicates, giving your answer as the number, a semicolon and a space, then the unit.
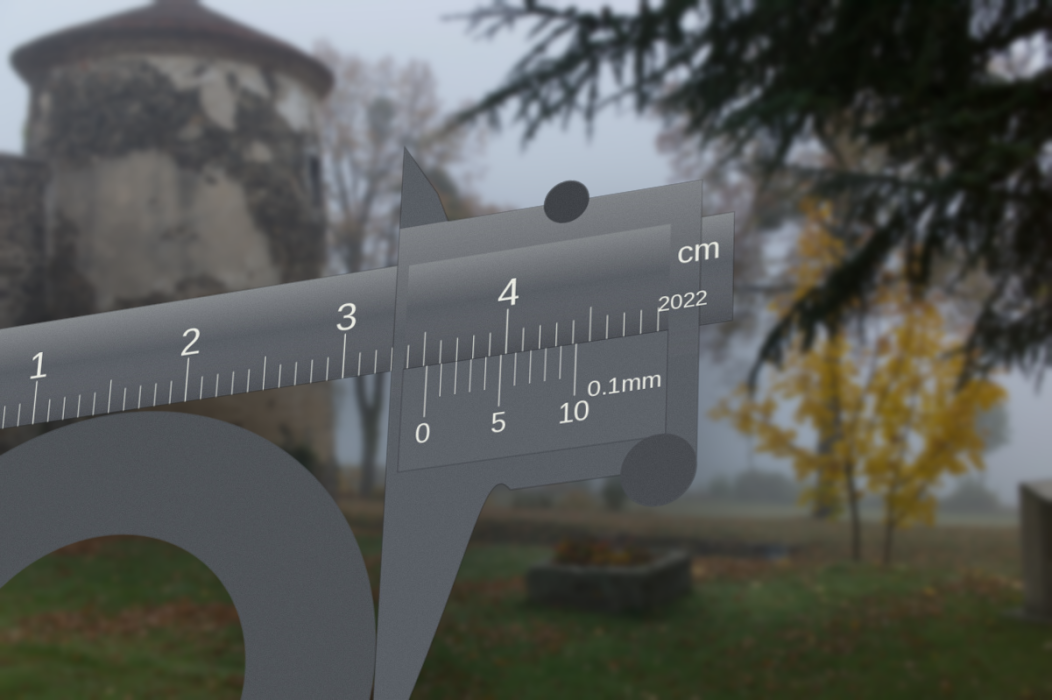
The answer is 35.2; mm
